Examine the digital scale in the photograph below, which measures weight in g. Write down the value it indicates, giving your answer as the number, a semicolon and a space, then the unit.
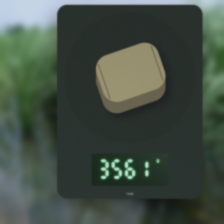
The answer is 3561; g
